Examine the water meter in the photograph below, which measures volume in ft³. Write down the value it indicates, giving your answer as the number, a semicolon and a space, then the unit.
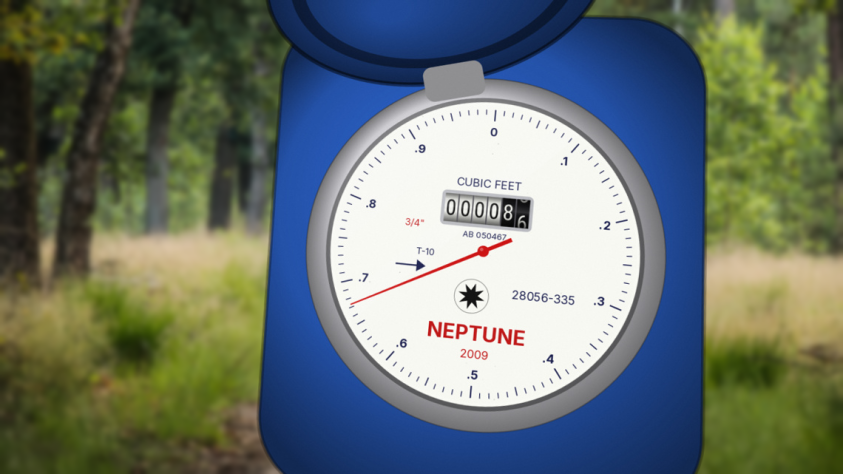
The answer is 85.67; ft³
